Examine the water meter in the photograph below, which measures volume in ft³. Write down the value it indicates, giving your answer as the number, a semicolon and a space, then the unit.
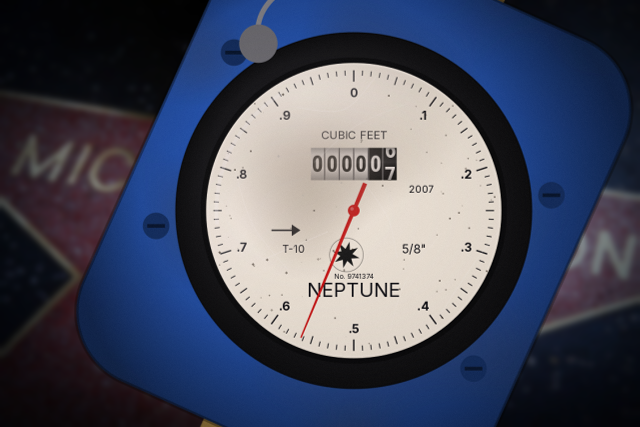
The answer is 6.56; ft³
